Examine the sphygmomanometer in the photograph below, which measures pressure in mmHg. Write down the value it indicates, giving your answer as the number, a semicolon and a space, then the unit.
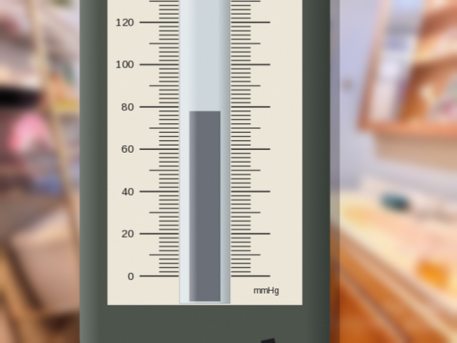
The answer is 78; mmHg
